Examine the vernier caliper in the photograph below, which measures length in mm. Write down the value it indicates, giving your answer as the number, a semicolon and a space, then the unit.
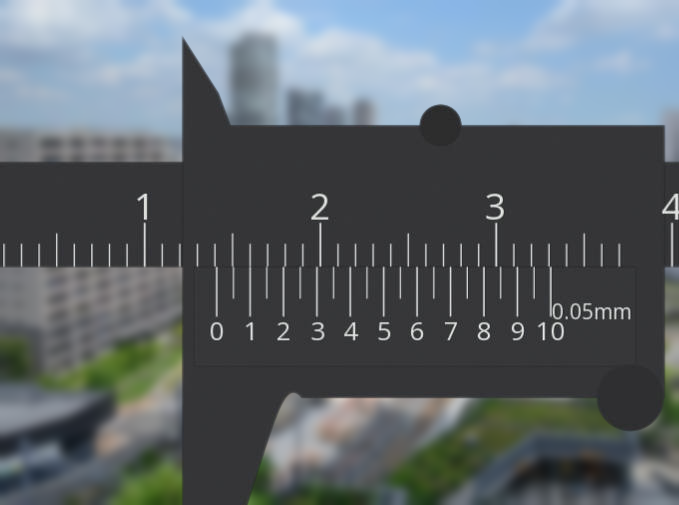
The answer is 14.1; mm
